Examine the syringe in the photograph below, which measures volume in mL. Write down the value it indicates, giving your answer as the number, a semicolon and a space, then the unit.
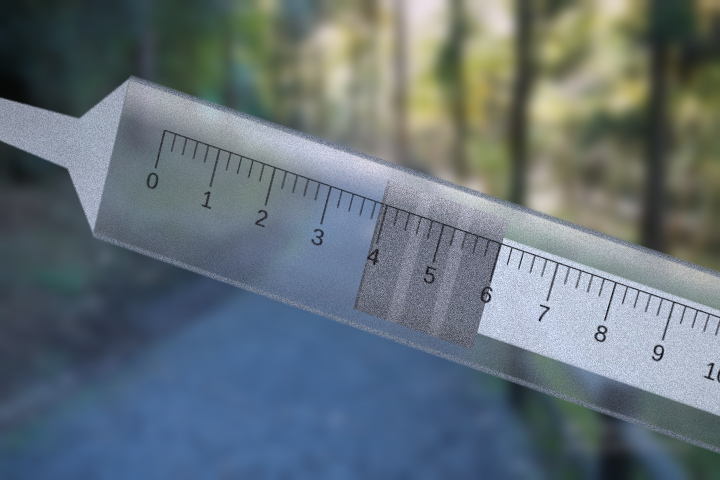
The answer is 3.9; mL
